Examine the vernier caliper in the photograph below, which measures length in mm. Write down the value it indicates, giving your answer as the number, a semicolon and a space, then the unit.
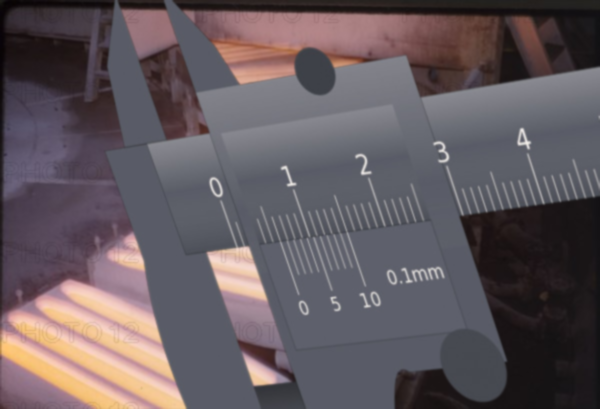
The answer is 6.0; mm
